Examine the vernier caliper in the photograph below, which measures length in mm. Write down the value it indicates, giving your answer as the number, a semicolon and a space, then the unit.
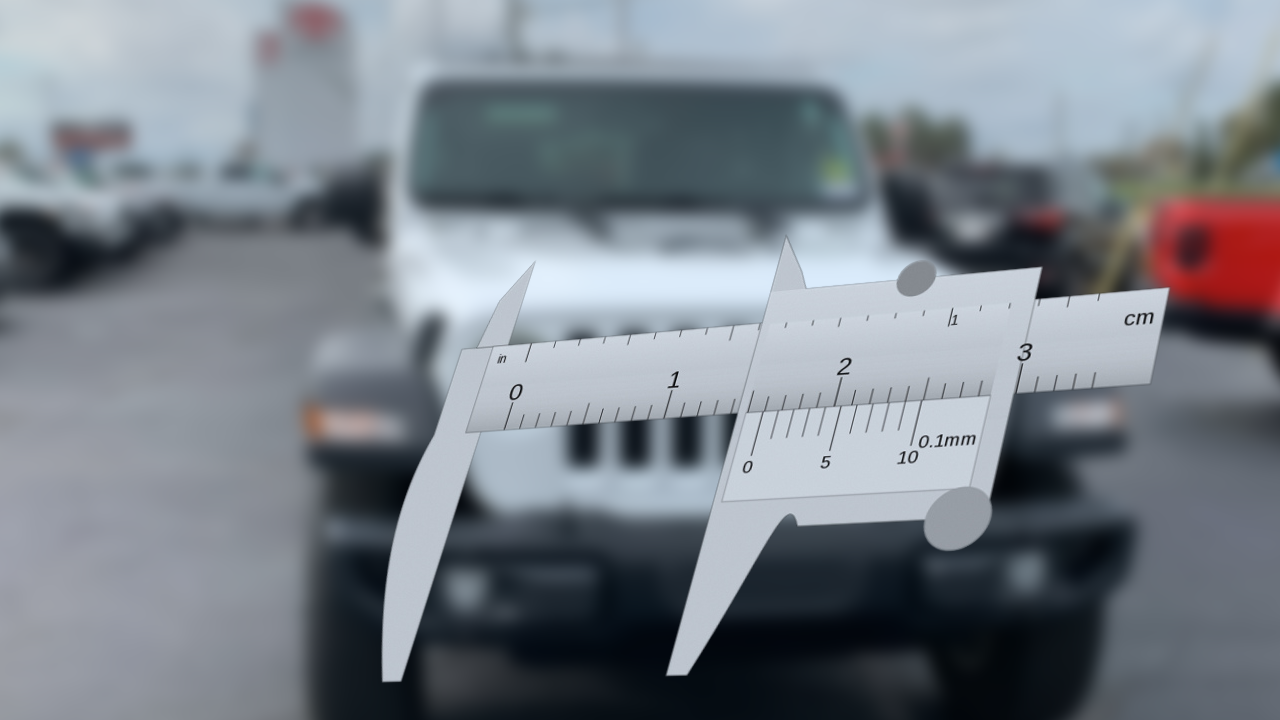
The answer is 15.9; mm
